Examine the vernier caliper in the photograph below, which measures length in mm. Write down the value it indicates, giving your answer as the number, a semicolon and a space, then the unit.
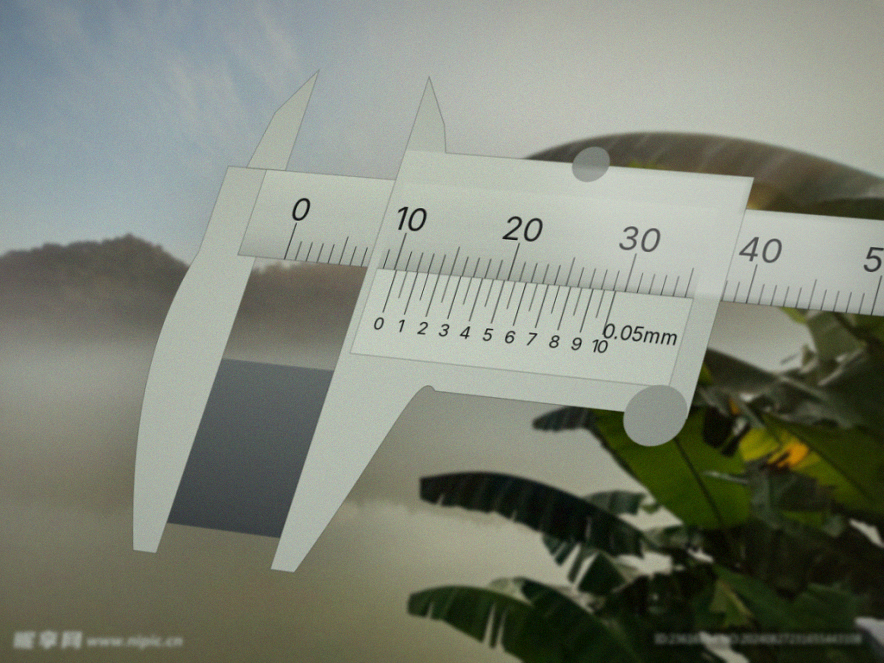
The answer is 10.2; mm
